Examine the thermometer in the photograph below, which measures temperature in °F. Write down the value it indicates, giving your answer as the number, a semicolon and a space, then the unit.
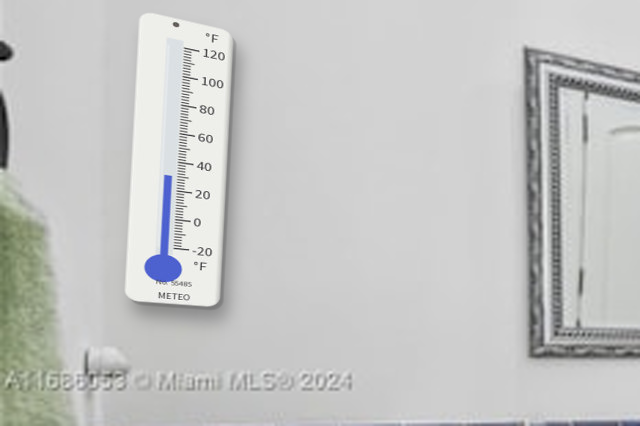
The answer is 30; °F
